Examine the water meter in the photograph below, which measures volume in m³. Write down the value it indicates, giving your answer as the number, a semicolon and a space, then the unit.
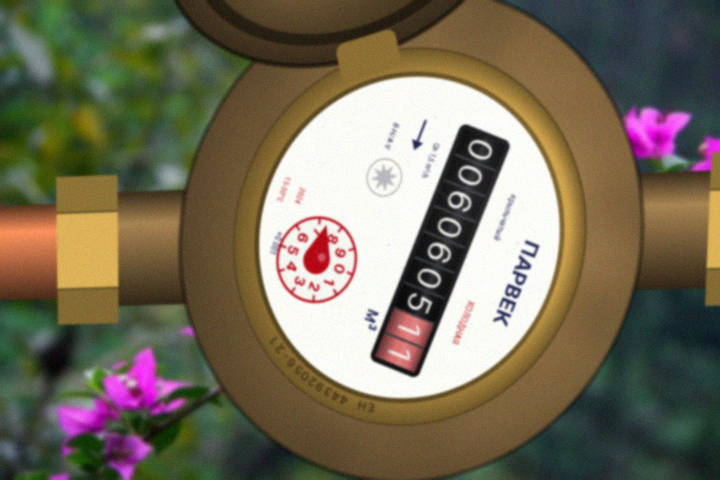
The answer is 60605.117; m³
